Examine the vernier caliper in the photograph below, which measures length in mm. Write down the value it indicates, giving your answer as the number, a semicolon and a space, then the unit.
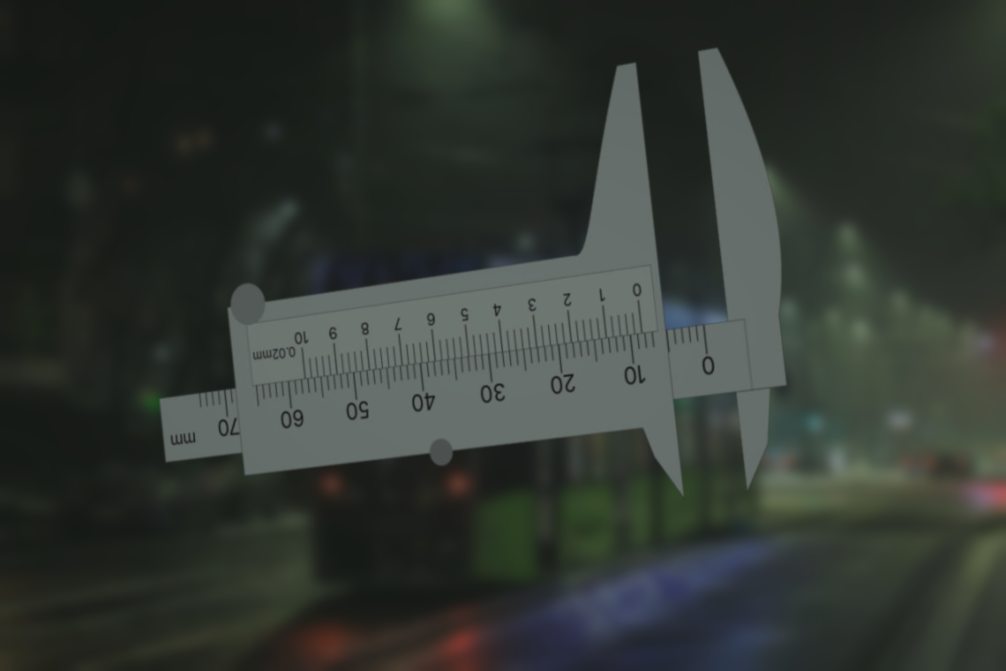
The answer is 8.4; mm
